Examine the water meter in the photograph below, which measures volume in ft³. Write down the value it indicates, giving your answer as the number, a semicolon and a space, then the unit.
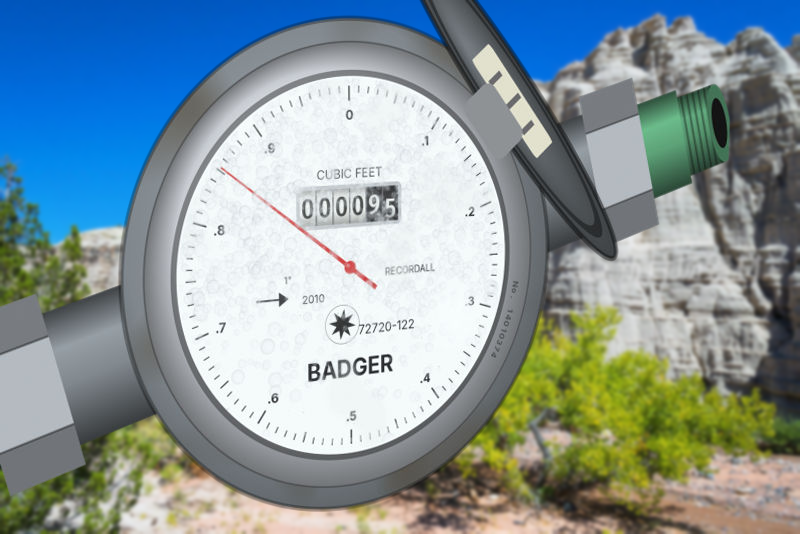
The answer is 94.85; ft³
